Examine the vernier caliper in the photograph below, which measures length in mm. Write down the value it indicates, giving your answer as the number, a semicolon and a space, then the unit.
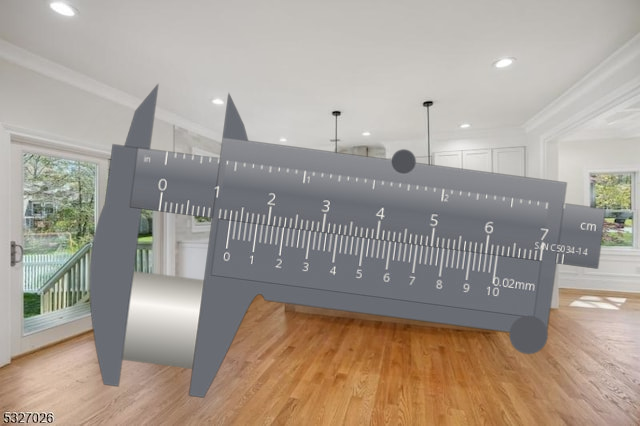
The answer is 13.0; mm
